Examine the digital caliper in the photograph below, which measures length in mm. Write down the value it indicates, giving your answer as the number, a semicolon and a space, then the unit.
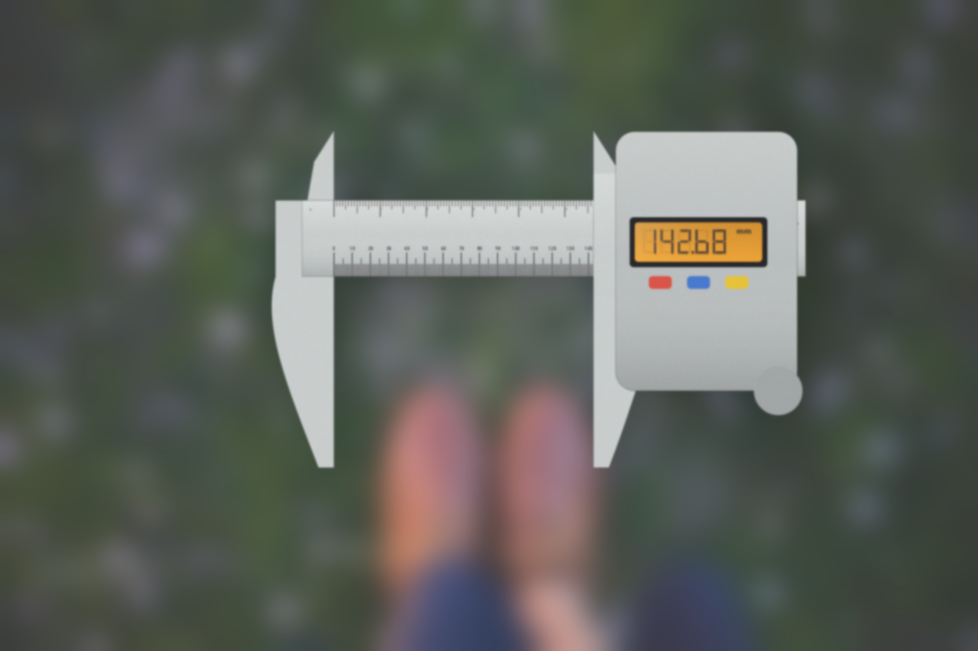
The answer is 142.68; mm
